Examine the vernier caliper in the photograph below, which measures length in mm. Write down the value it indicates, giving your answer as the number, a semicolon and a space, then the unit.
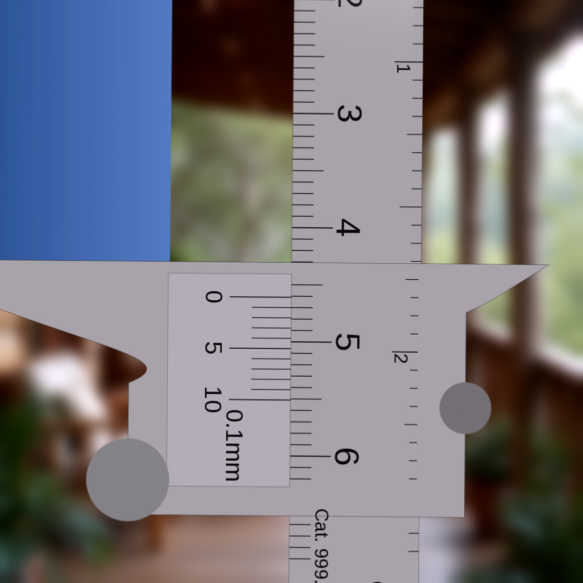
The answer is 46.1; mm
